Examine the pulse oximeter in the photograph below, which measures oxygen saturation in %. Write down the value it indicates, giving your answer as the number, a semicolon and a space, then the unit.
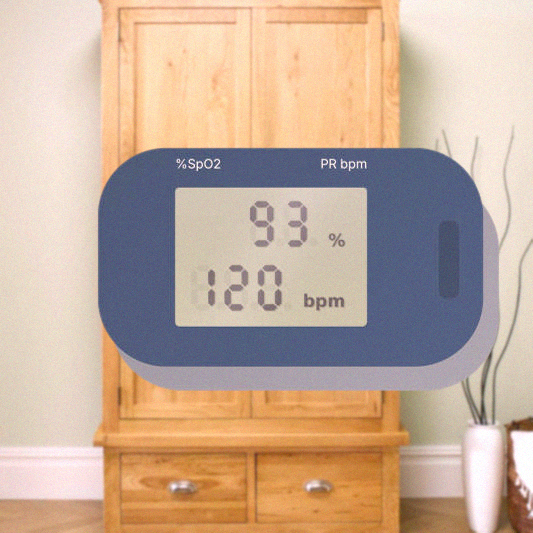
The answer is 93; %
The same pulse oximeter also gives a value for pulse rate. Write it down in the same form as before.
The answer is 120; bpm
